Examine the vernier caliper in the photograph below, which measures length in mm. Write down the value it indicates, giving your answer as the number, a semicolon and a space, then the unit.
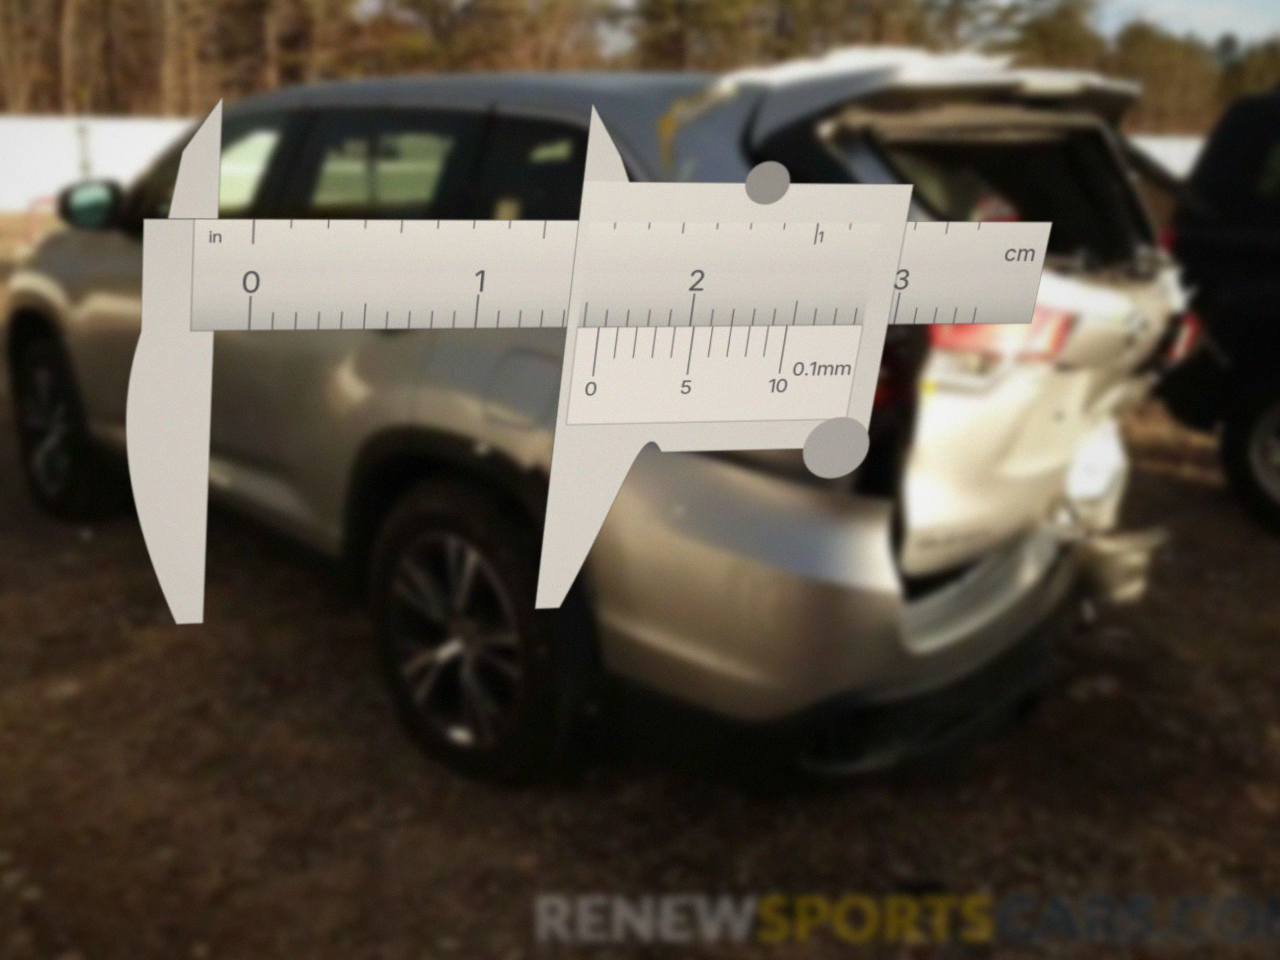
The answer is 15.7; mm
